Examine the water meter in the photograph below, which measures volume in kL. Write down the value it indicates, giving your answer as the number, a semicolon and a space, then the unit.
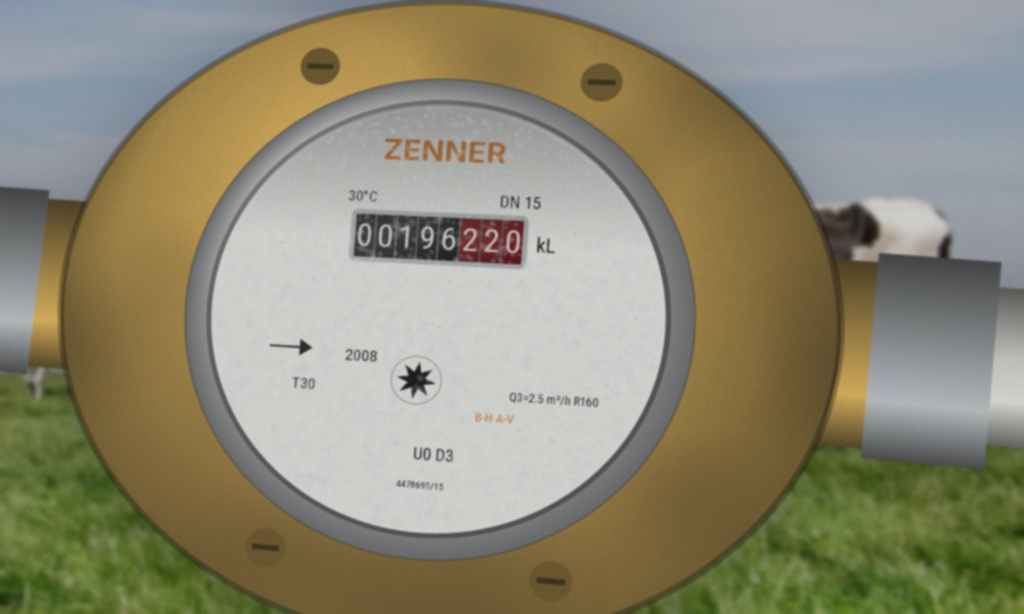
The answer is 196.220; kL
